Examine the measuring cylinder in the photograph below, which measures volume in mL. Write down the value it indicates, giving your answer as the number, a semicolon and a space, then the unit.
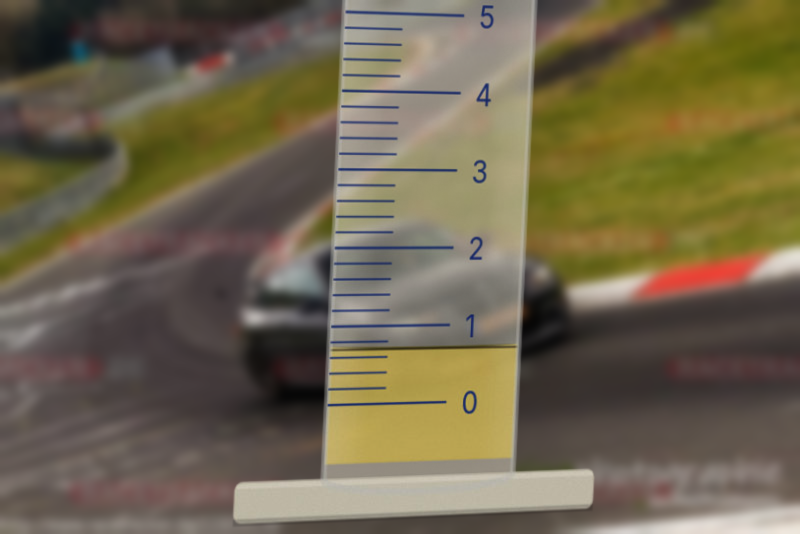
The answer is 0.7; mL
